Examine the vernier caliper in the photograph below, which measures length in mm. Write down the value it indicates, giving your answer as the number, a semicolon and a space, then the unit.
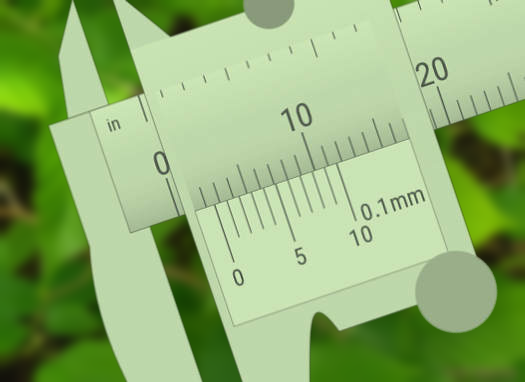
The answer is 2.6; mm
